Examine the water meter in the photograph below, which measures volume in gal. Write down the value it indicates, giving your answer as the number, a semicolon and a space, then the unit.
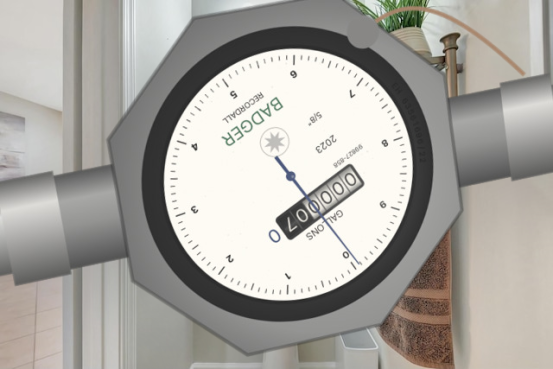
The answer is 69.9; gal
